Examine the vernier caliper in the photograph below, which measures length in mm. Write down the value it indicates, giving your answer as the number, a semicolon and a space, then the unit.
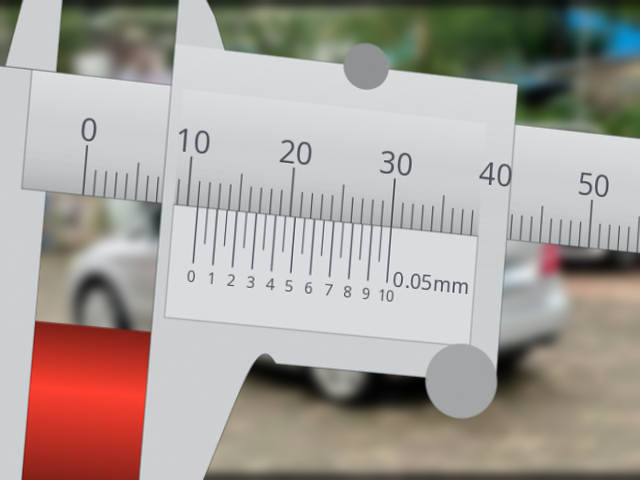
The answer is 11.0; mm
